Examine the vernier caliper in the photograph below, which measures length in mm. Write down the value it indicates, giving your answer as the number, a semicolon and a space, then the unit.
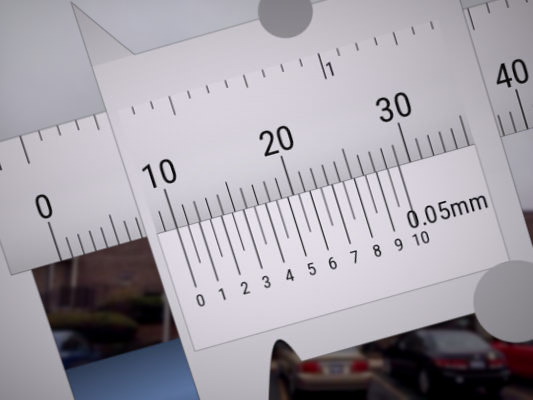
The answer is 10.0; mm
